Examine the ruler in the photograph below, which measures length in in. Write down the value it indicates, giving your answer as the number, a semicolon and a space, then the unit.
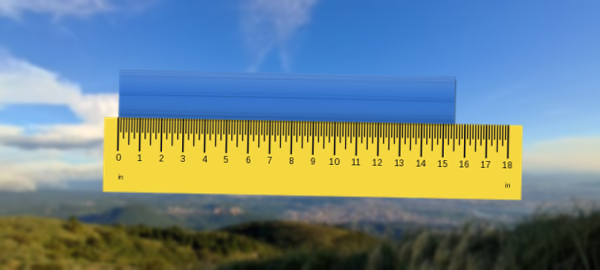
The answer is 15.5; in
